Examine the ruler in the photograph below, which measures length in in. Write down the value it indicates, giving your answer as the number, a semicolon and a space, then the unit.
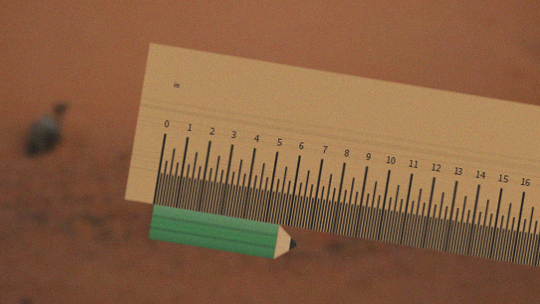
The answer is 6.5; in
